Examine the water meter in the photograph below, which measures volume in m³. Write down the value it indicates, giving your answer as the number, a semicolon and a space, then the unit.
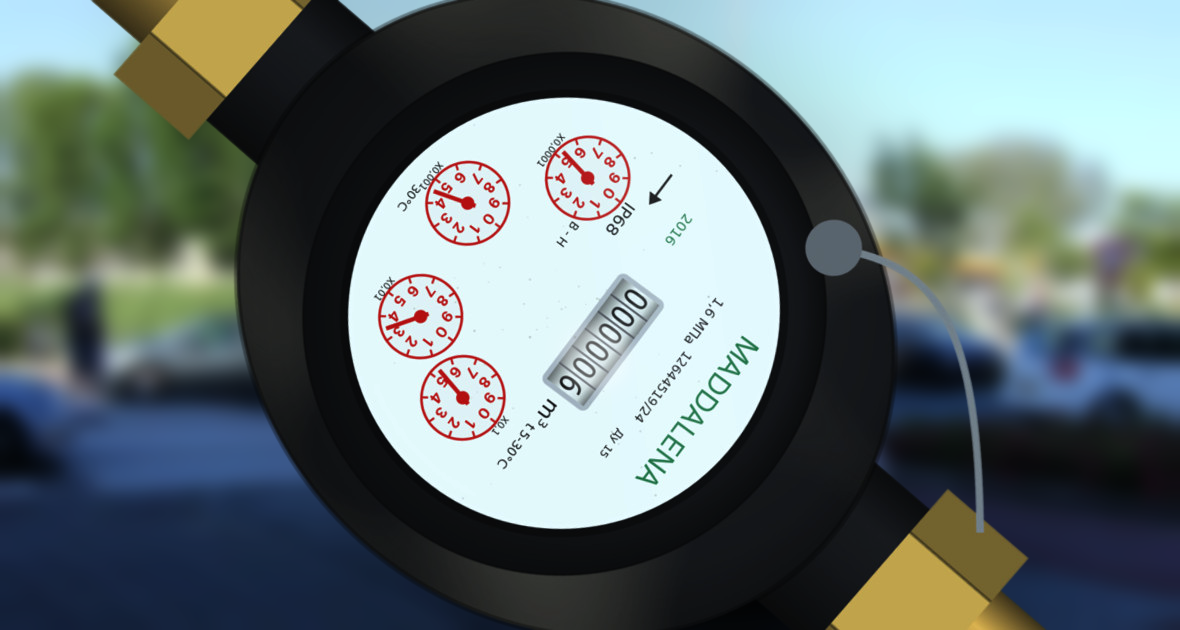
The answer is 6.5345; m³
